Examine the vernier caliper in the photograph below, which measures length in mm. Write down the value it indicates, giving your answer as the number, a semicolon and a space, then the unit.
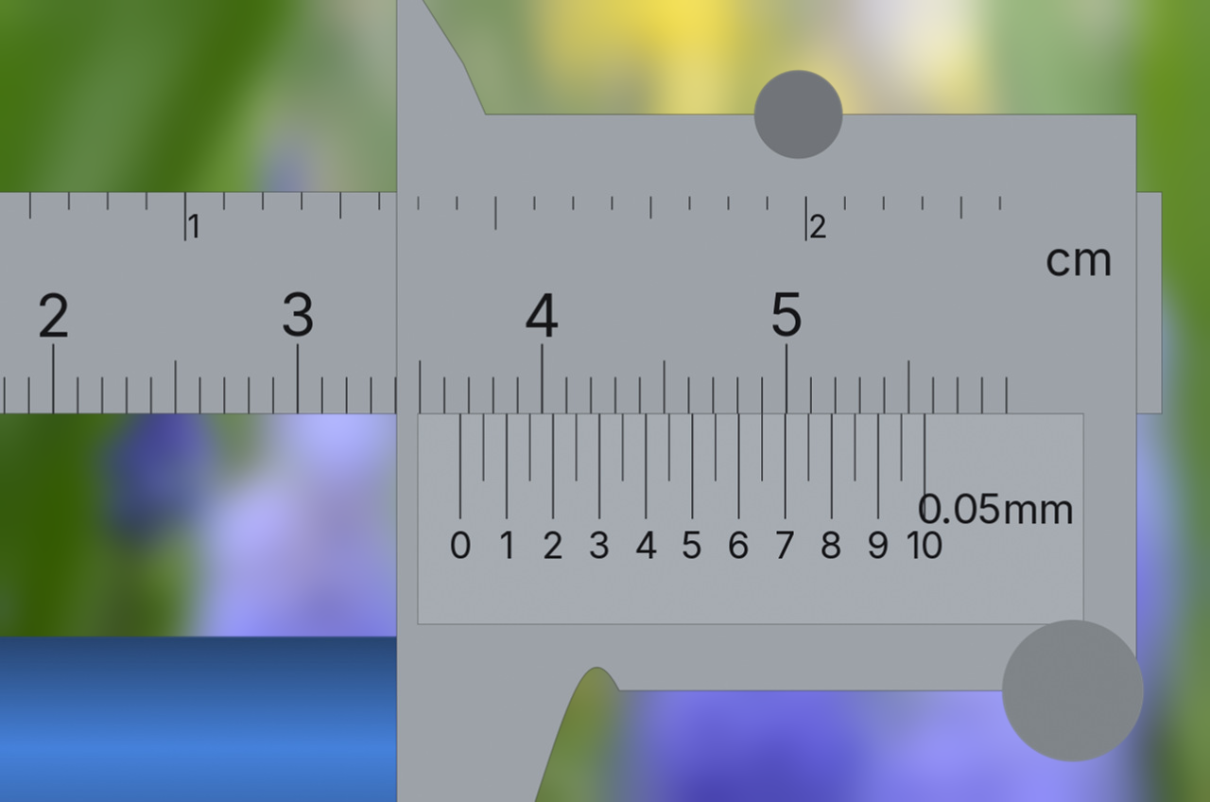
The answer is 36.65; mm
